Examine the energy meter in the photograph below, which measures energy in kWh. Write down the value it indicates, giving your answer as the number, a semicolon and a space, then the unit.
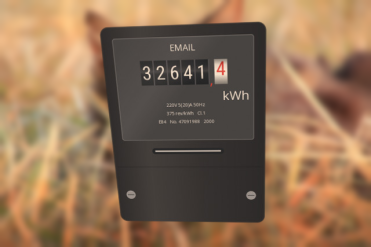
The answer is 32641.4; kWh
